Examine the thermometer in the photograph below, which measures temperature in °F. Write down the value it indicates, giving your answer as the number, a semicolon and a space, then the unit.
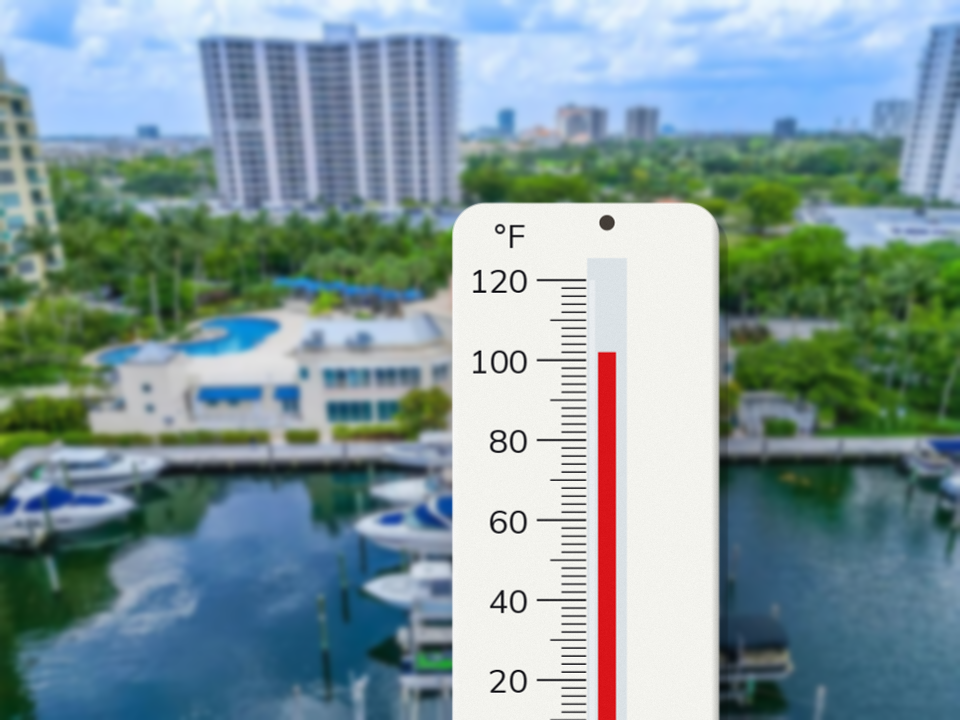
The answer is 102; °F
